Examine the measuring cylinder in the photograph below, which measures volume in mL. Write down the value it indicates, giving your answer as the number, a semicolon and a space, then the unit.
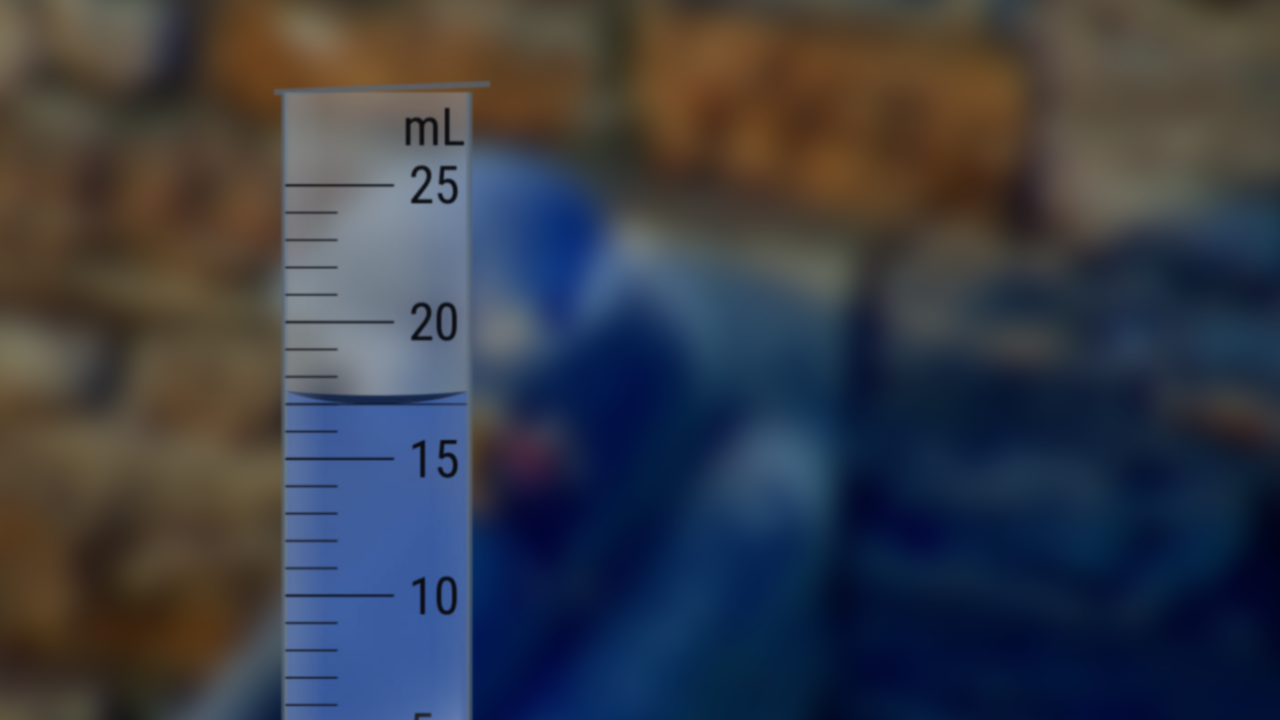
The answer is 17; mL
